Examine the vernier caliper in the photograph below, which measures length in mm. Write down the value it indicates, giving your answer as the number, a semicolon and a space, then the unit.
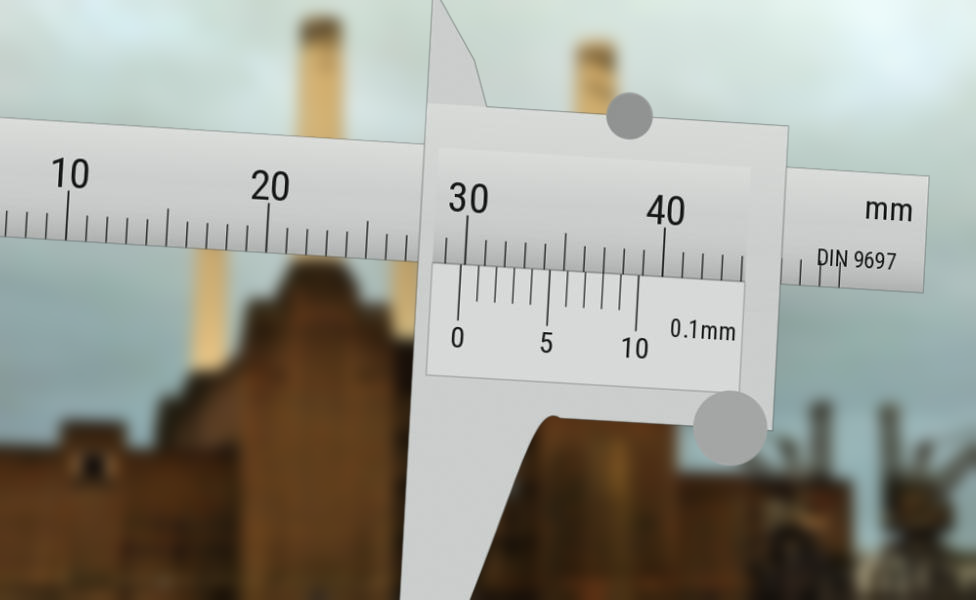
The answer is 29.8; mm
